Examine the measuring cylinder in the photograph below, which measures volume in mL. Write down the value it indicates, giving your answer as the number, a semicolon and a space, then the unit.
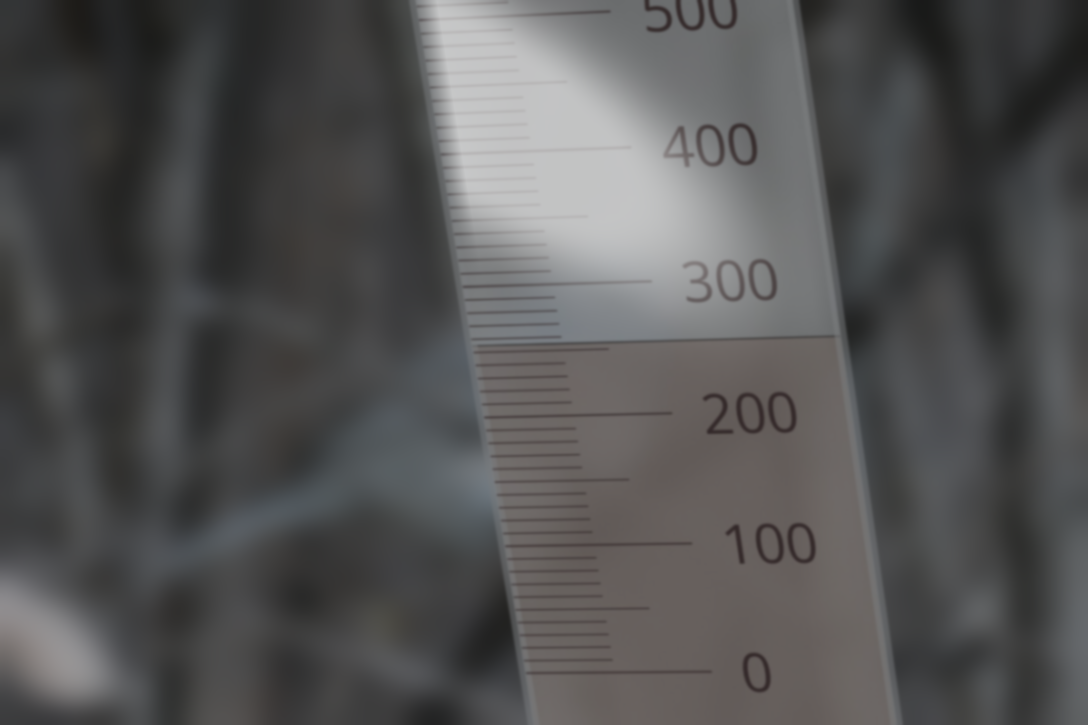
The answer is 255; mL
